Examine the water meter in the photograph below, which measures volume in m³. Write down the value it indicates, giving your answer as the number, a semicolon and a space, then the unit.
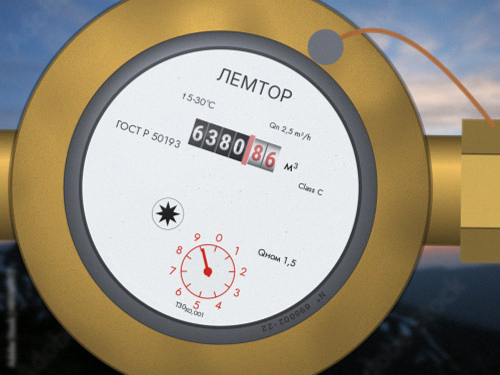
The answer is 6380.859; m³
